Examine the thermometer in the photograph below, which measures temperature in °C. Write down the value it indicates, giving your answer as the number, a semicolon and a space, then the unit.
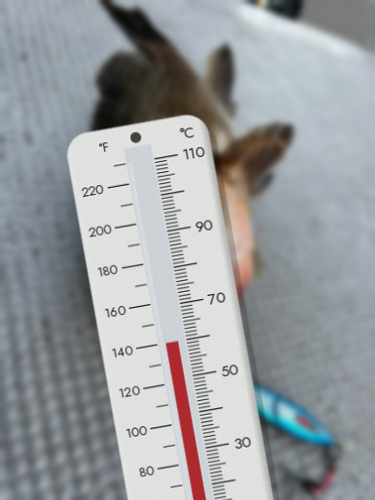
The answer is 60; °C
